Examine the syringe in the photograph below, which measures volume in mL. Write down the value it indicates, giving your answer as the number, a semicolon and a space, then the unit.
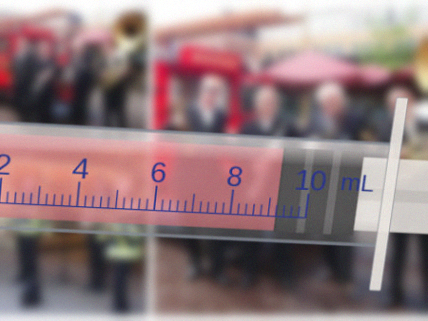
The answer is 9.2; mL
